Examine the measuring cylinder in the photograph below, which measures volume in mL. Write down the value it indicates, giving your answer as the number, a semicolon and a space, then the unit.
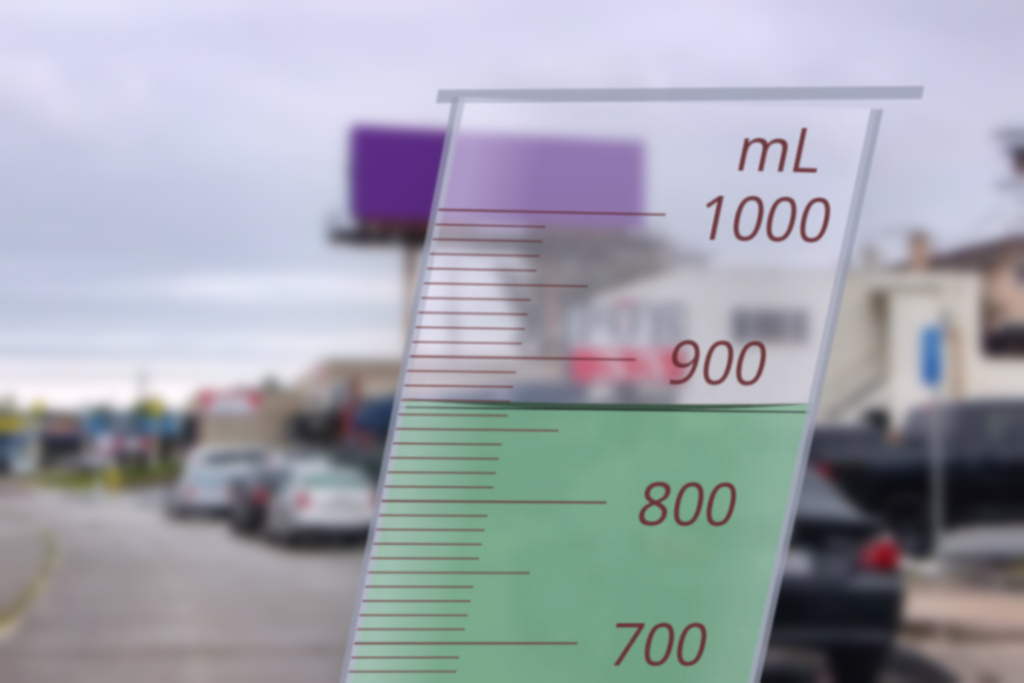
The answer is 865; mL
